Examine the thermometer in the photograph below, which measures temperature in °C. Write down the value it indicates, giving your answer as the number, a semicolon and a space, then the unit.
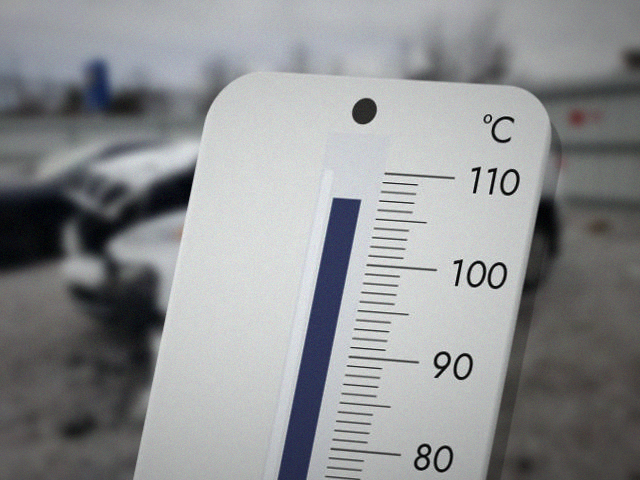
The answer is 107; °C
